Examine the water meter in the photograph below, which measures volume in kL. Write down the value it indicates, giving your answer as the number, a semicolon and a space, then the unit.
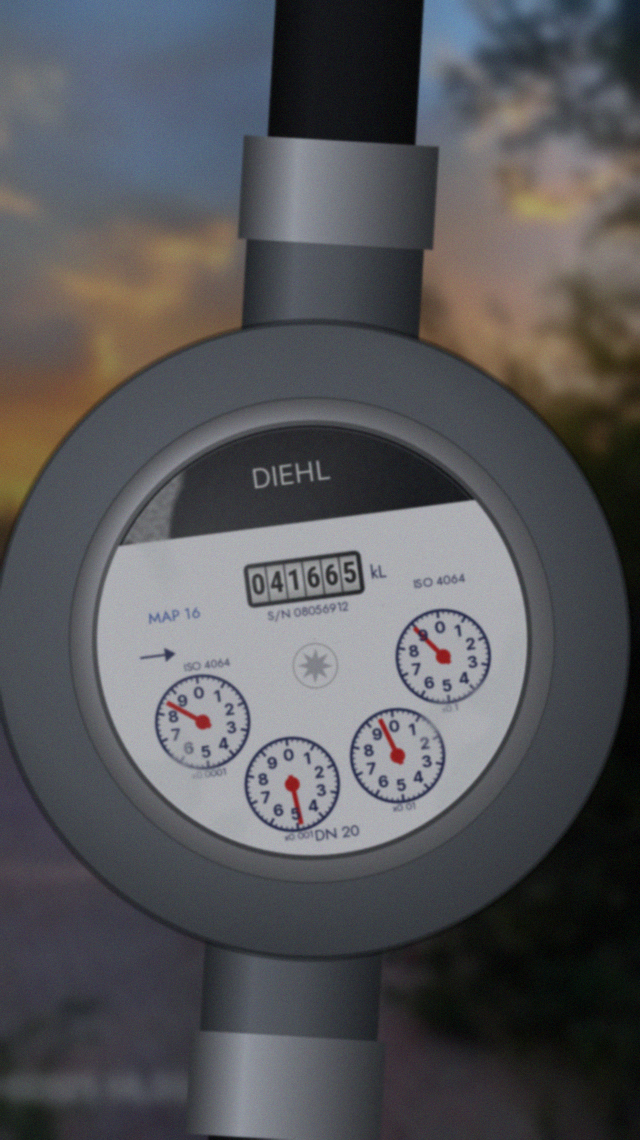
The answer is 41665.8948; kL
